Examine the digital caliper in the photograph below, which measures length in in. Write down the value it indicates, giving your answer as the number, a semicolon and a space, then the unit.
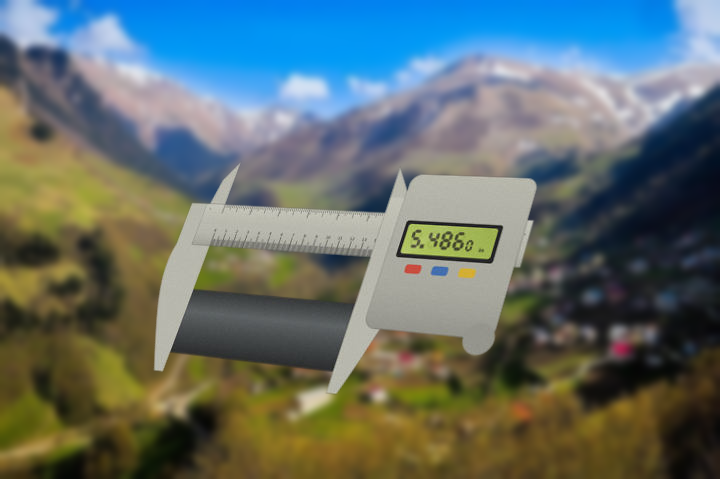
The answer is 5.4860; in
